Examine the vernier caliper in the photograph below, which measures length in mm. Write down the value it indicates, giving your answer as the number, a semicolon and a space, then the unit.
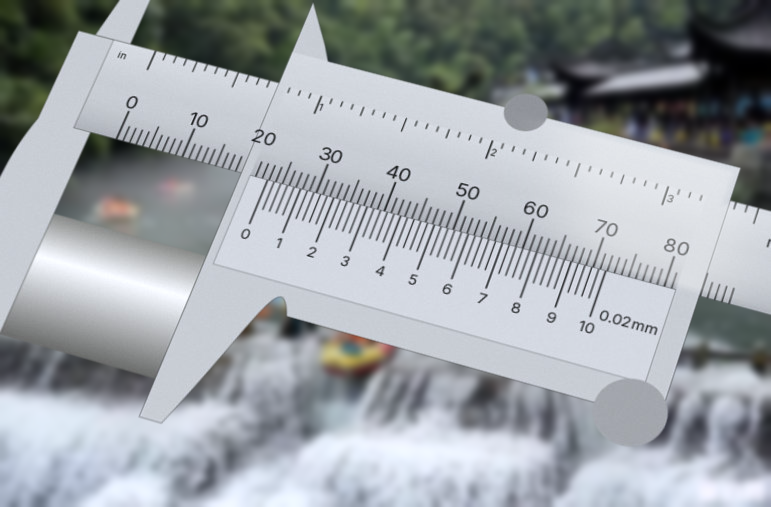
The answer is 22.8; mm
